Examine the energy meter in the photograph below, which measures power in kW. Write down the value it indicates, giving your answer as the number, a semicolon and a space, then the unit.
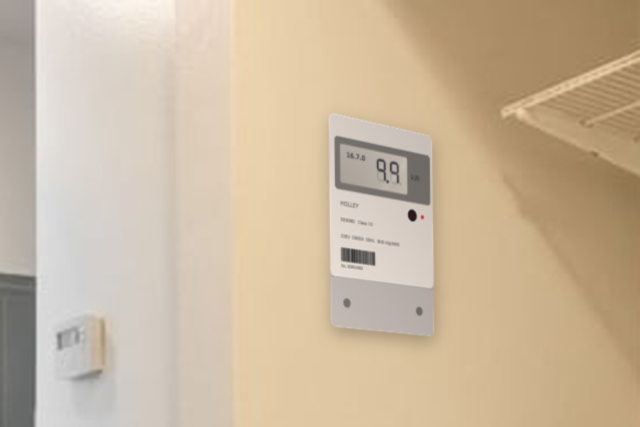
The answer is 9.9; kW
